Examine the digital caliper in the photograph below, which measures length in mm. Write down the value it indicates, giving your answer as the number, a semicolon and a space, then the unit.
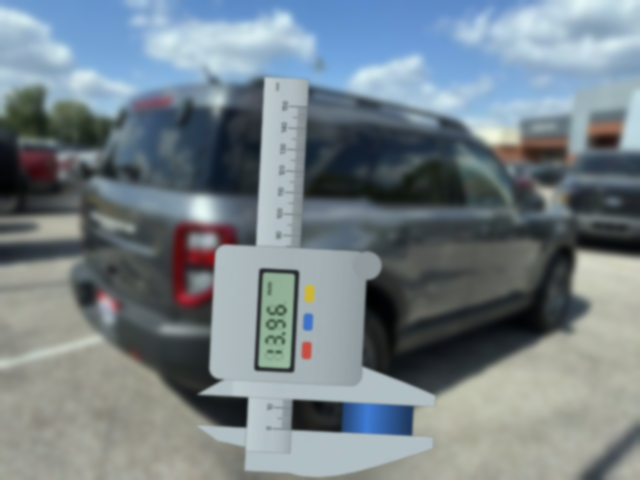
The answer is 13.96; mm
